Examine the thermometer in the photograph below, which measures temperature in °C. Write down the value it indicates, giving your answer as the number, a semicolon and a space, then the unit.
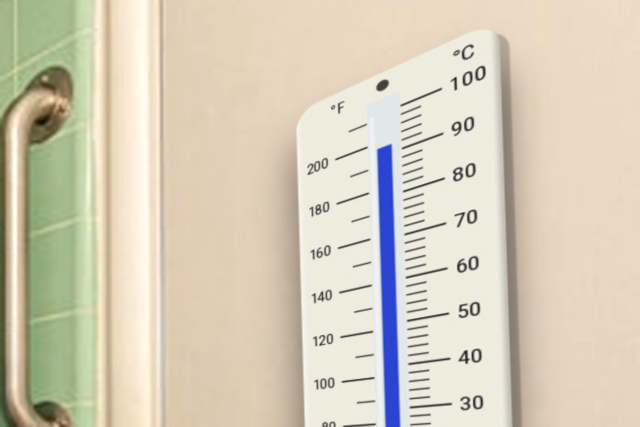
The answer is 92; °C
